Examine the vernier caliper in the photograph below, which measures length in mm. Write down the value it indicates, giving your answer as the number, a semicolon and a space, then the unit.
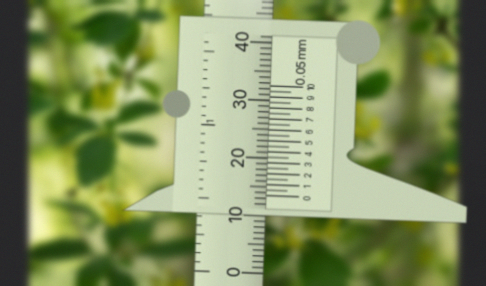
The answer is 13.5; mm
